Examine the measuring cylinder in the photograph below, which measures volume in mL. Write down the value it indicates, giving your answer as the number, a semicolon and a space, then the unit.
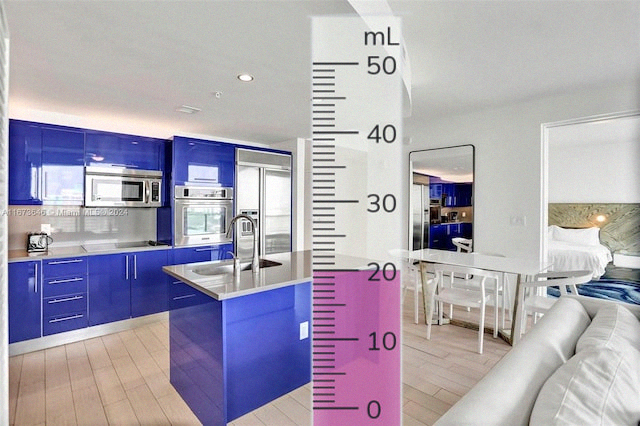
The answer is 20; mL
